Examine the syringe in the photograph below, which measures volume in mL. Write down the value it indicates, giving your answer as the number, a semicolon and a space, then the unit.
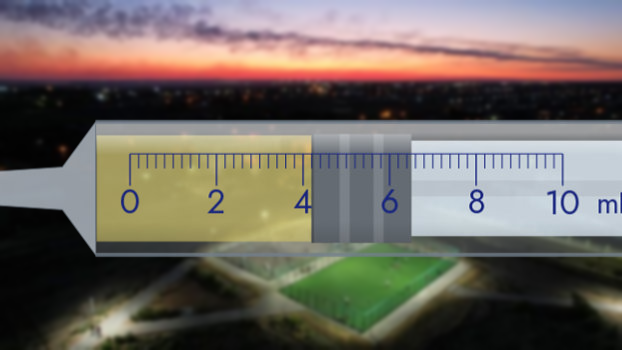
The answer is 4.2; mL
